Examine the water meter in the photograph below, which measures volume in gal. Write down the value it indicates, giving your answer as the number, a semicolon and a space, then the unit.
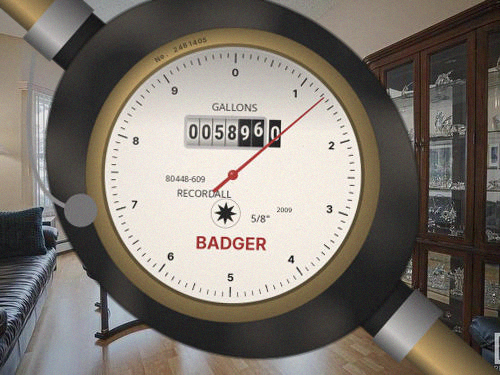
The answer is 58961.3; gal
